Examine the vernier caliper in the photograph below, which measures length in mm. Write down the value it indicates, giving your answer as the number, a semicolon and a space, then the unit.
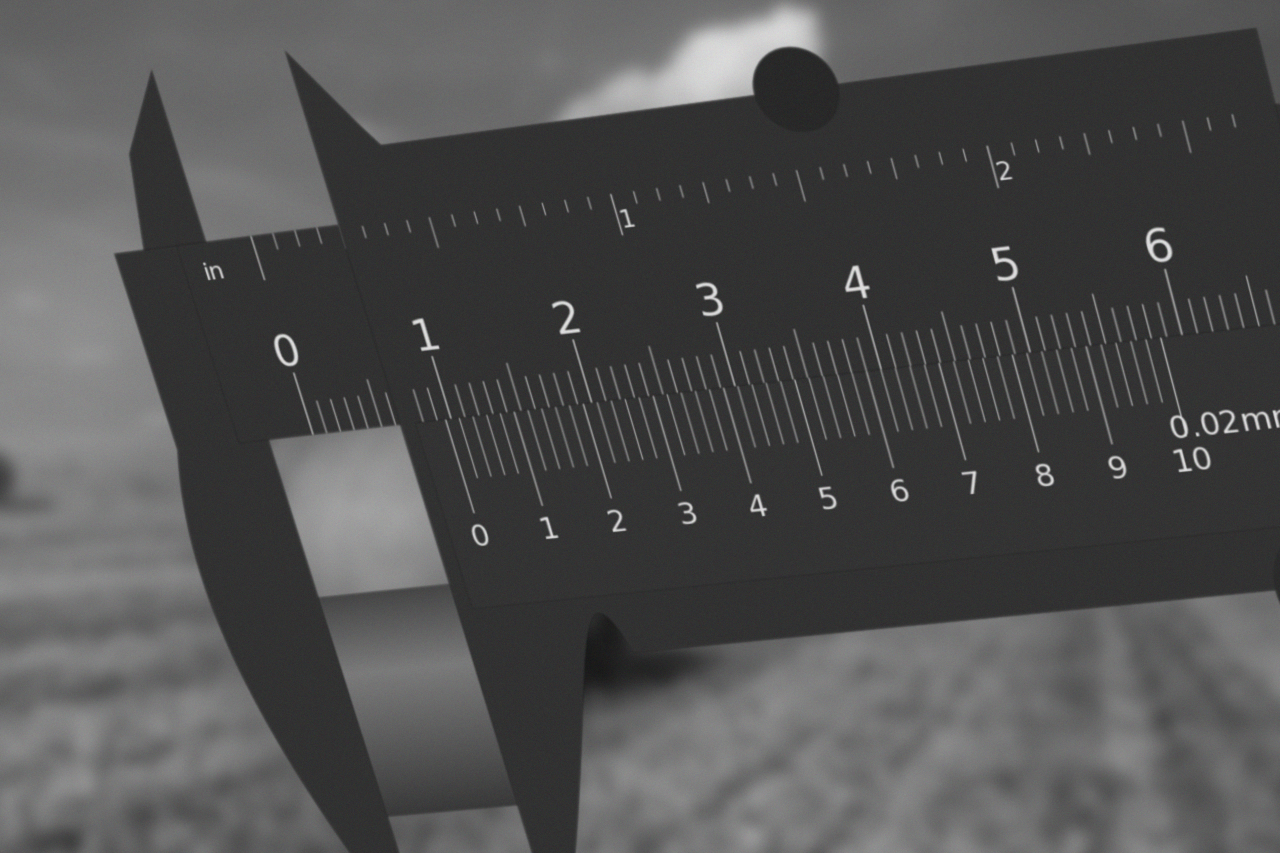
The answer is 9.6; mm
